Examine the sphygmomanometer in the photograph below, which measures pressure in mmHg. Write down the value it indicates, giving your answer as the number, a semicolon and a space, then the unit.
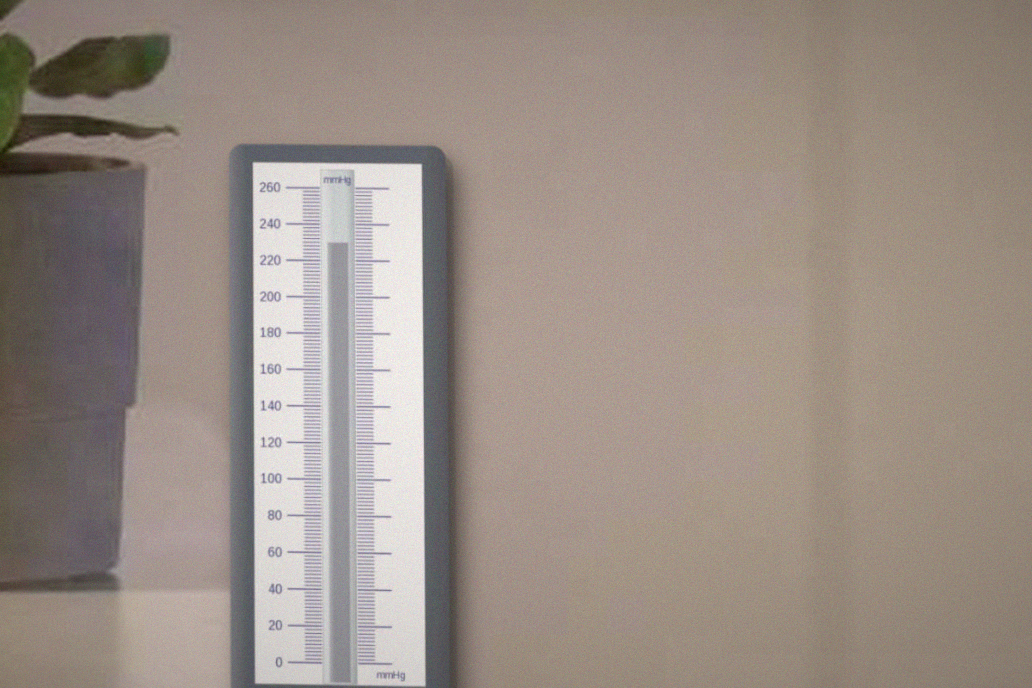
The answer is 230; mmHg
